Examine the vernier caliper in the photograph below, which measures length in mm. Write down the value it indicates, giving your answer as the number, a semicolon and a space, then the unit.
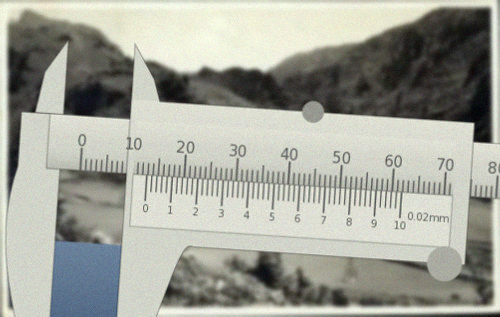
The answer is 12.8; mm
